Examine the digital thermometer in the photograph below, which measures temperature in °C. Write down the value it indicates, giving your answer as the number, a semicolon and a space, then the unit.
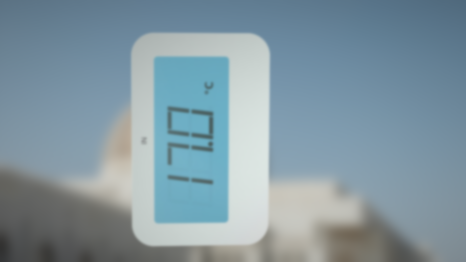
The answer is 17.0; °C
